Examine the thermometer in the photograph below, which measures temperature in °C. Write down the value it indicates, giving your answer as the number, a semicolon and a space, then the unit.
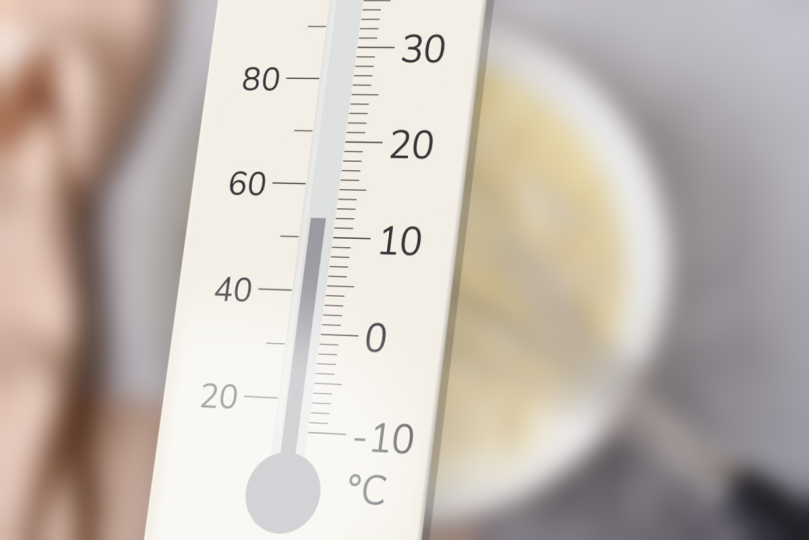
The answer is 12; °C
